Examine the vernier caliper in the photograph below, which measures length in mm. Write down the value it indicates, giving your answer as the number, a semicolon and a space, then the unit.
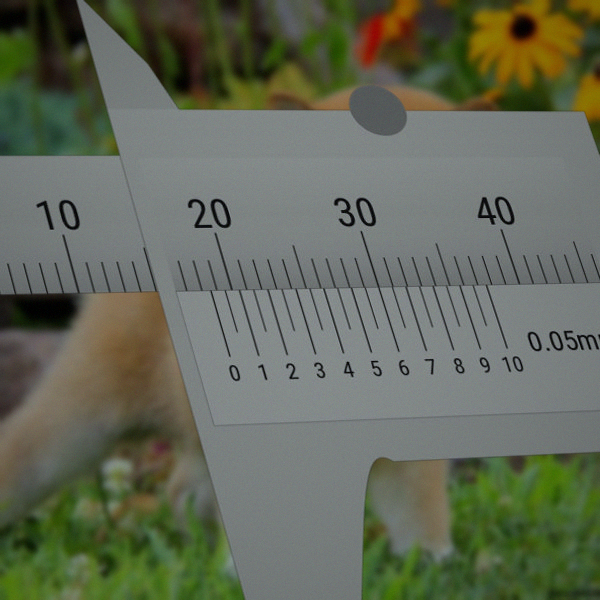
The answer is 18.6; mm
